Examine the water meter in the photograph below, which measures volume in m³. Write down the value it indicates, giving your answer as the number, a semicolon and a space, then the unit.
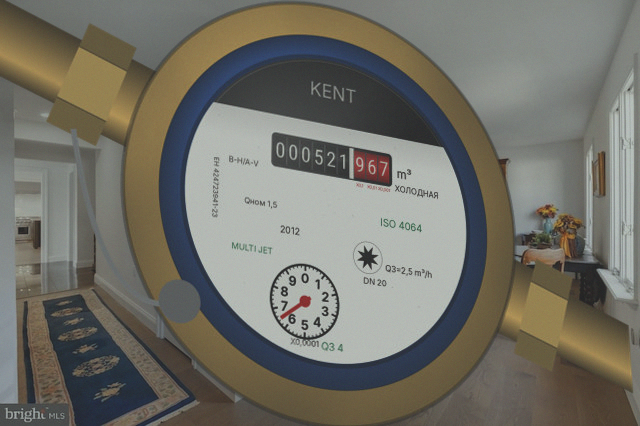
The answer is 521.9676; m³
